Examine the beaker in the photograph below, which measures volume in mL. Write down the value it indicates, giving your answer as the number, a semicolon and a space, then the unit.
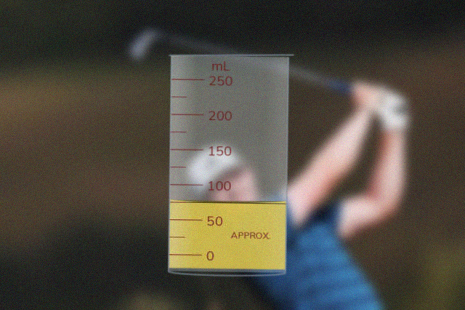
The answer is 75; mL
